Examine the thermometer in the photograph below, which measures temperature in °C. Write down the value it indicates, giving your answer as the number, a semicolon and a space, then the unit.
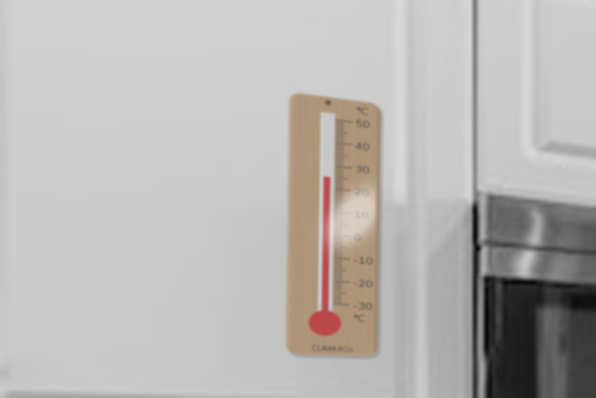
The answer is 25; °C
